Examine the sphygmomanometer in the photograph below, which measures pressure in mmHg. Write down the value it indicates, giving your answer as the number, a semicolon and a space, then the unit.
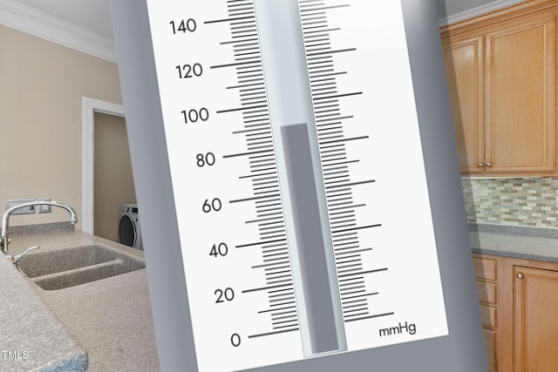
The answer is 90; mmHg
